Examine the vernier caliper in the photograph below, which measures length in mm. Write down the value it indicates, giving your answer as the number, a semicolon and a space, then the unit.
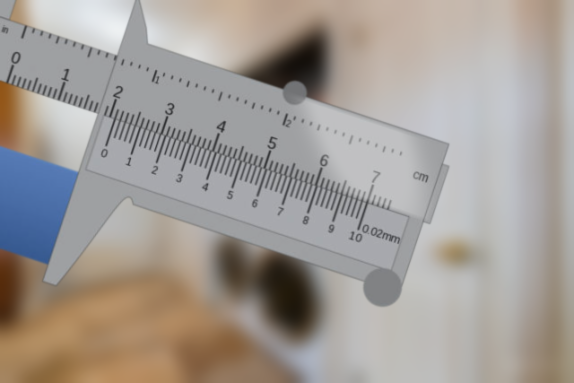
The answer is 21.0; mm
